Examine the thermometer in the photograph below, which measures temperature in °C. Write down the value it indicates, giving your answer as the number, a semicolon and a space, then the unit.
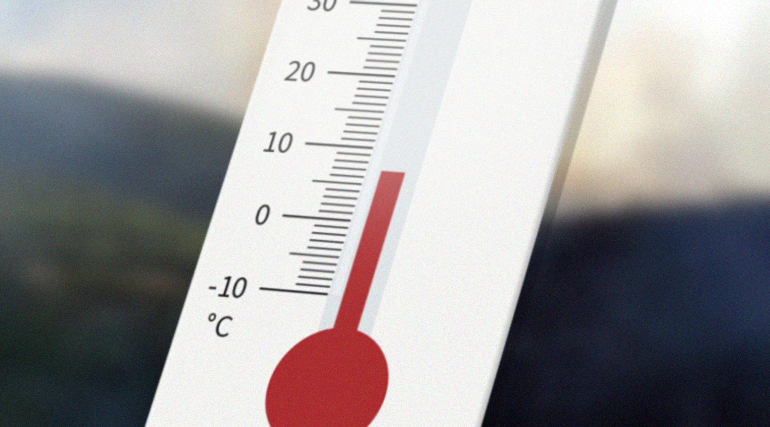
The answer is 7; °C
